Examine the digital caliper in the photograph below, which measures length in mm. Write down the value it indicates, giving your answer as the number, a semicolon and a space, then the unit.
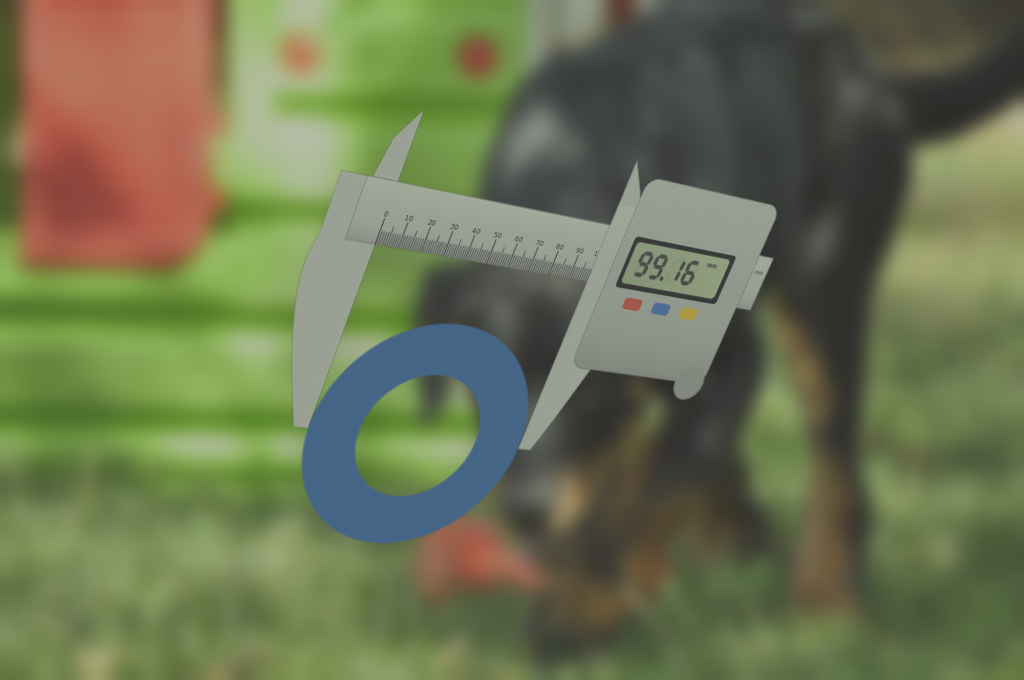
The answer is 99.16; mm
